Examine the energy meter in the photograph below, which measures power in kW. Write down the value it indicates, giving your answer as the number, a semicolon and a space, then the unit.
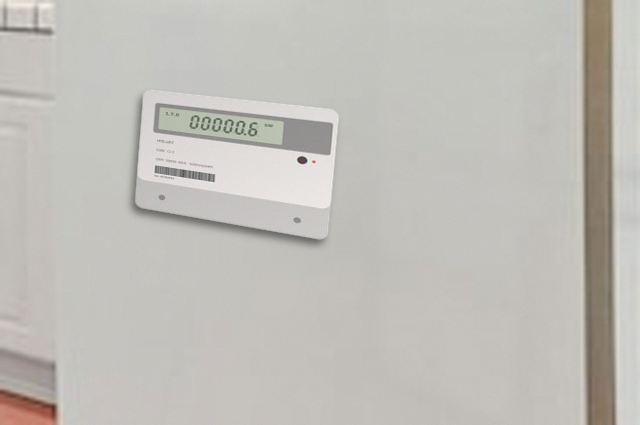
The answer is 0.6; kW
